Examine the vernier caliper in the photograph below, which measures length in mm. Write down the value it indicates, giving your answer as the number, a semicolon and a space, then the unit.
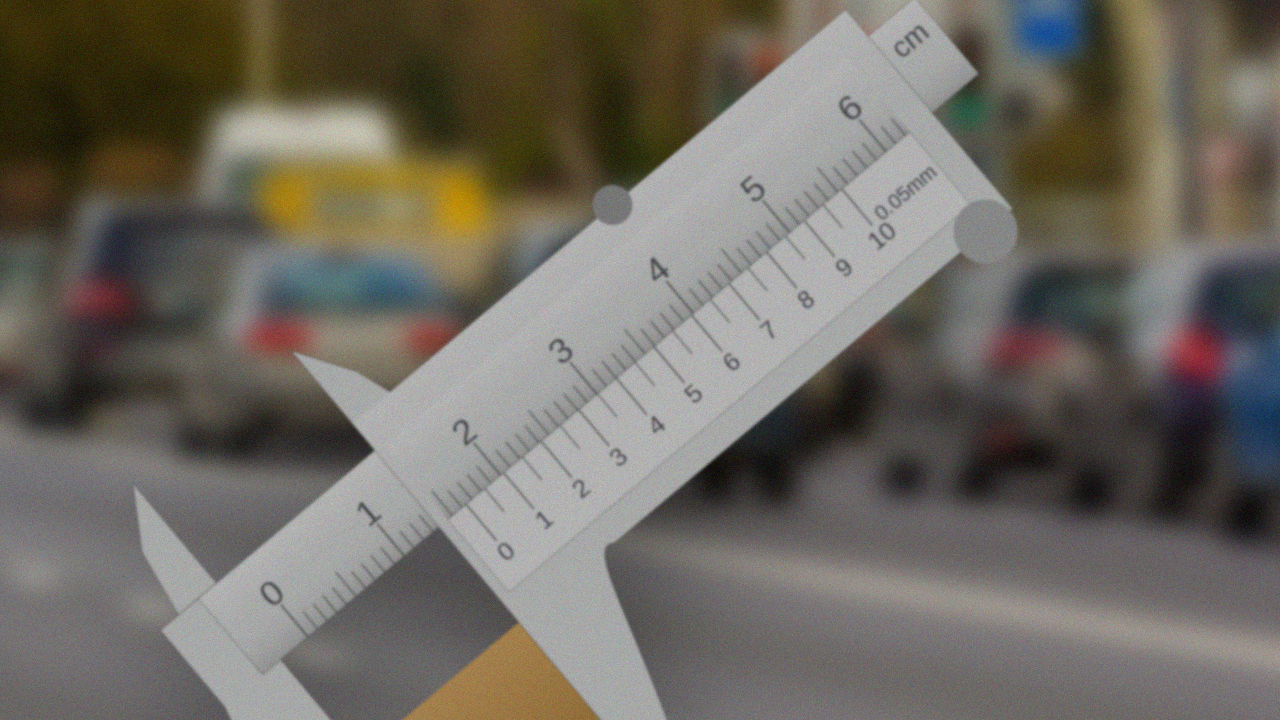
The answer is 16.4; mm
